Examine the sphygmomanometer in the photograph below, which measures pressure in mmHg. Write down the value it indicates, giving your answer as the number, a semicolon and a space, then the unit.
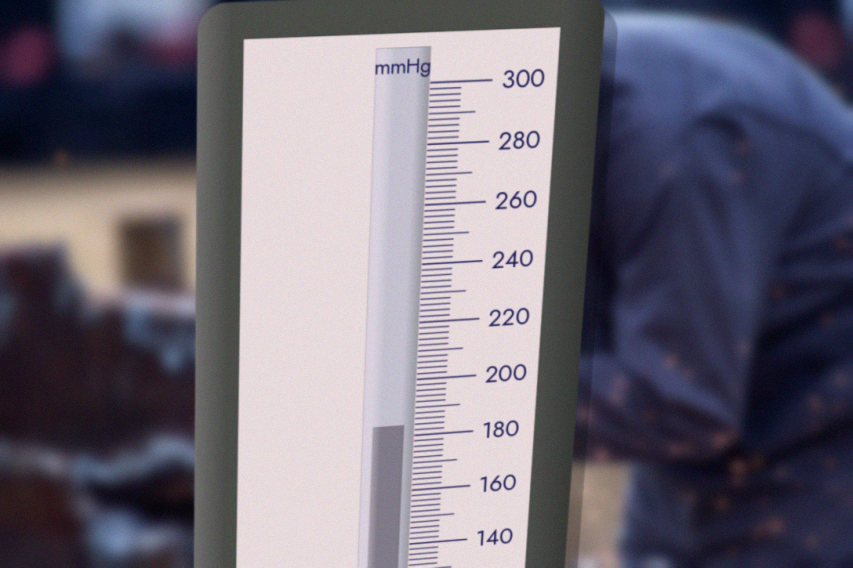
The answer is 184; mmHg
